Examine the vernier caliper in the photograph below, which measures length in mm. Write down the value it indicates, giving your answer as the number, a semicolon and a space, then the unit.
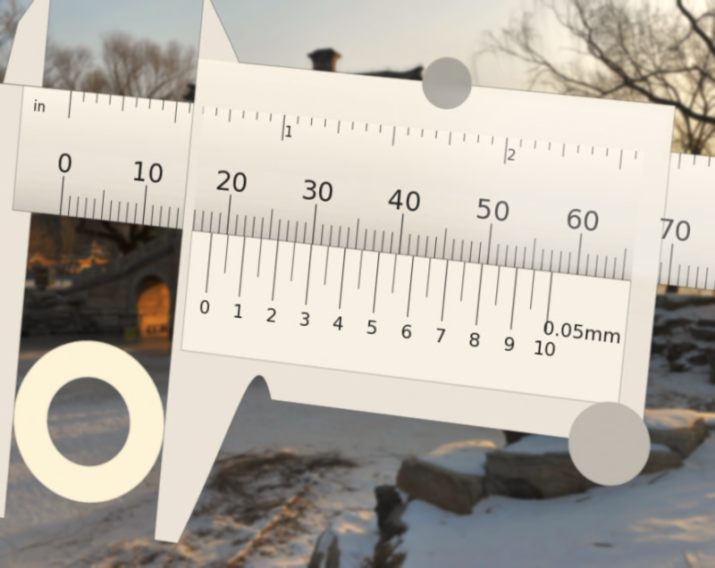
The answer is 18.2; mm
